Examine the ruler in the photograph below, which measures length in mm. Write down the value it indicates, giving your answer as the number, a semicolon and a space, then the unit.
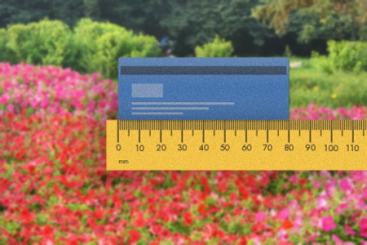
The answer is 80; mm
